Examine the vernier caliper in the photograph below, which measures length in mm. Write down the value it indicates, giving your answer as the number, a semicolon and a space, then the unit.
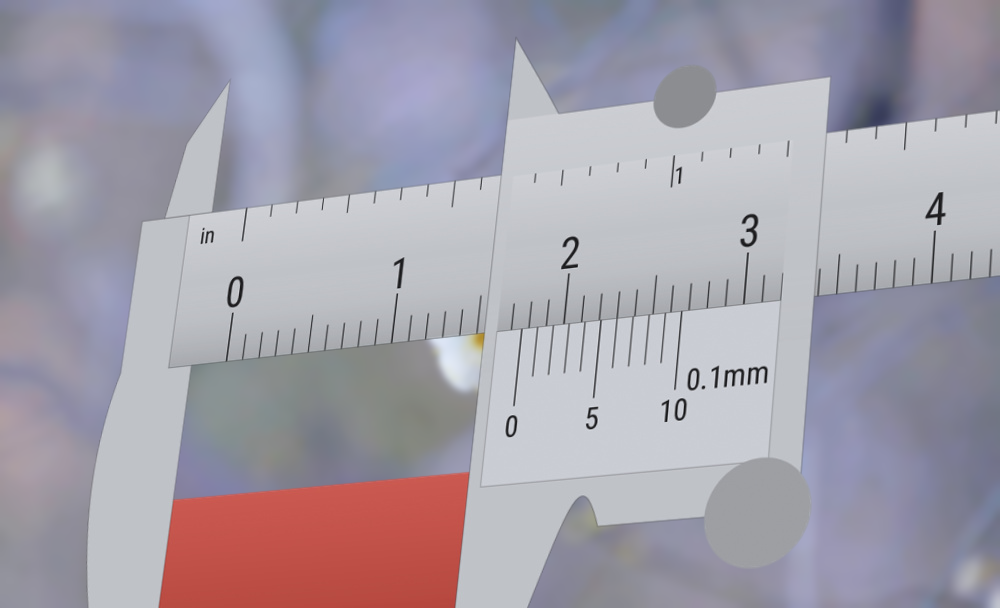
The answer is 17.6; mm
